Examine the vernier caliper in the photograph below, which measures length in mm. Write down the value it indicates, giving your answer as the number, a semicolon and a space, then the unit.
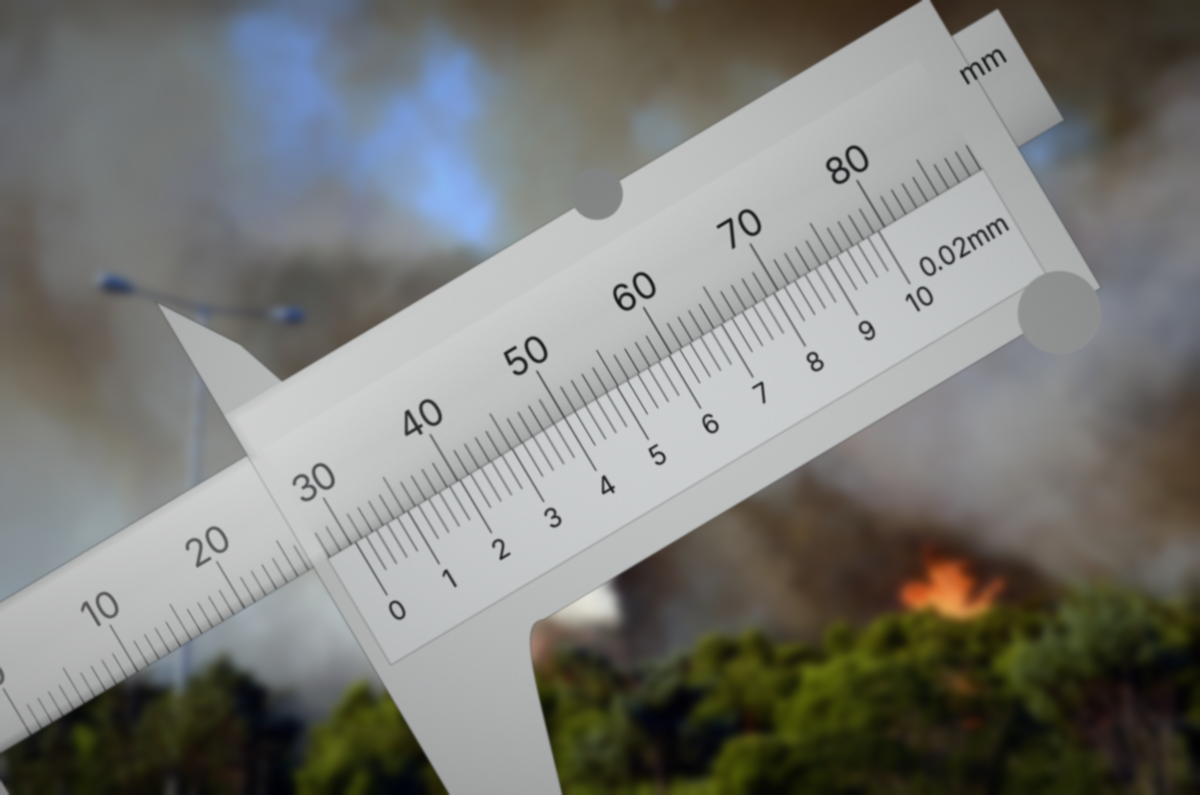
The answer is 30.4; mm
